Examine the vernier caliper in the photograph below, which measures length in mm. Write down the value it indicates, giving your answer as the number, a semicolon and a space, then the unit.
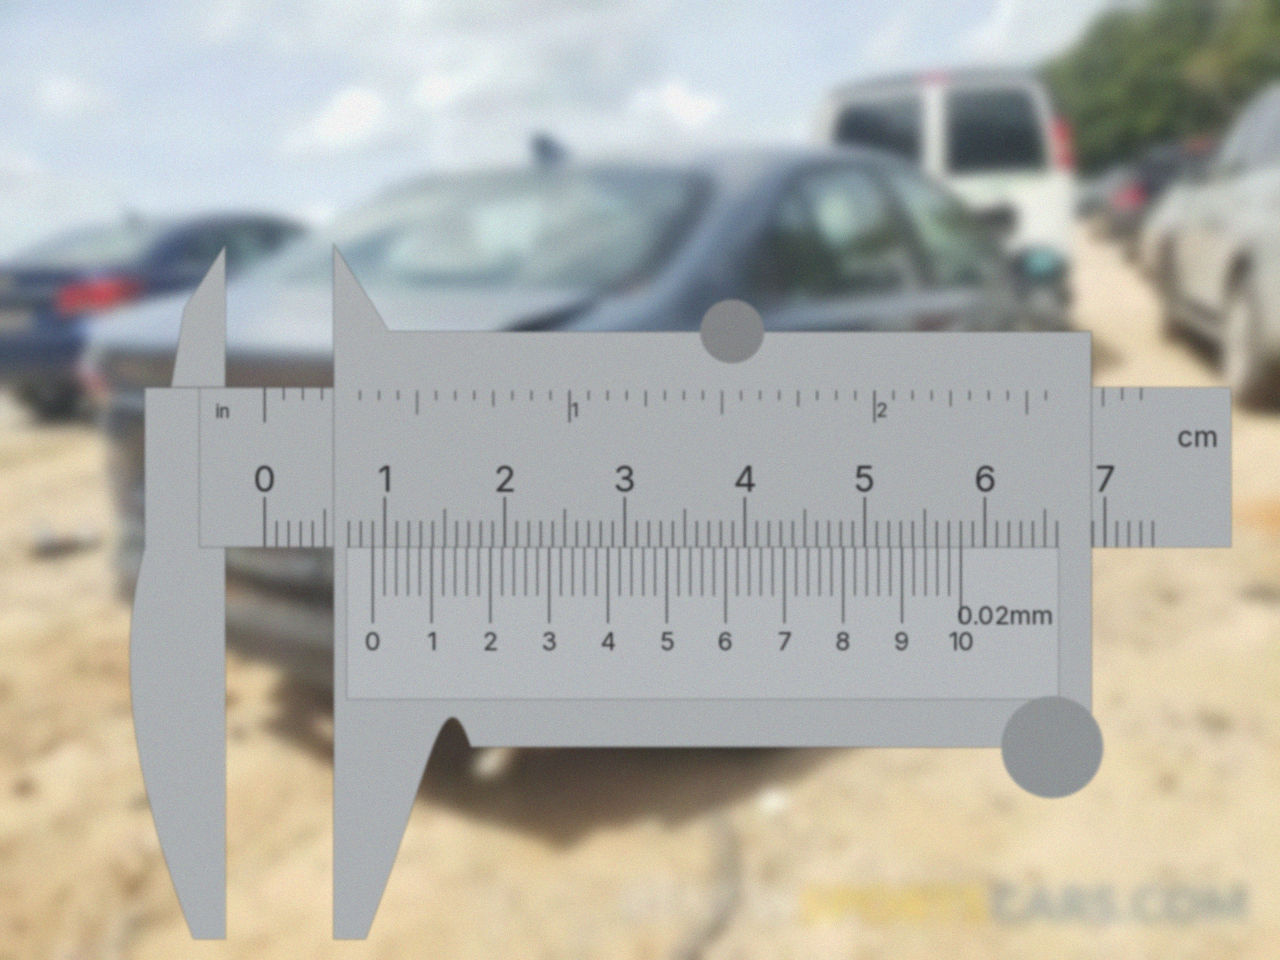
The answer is 9.0; mm
